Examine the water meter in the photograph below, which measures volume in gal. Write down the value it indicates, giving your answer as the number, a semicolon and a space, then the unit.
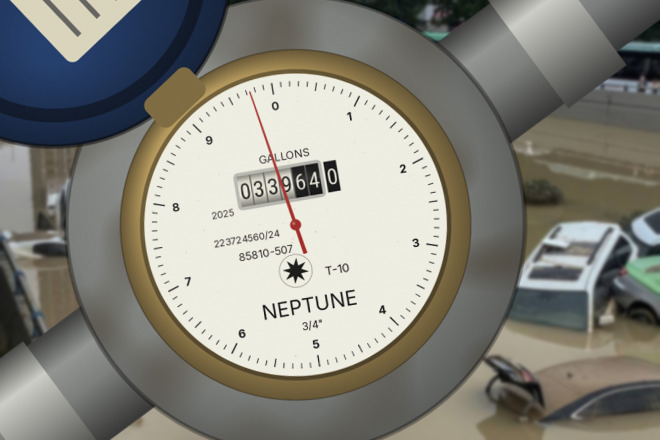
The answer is 339639.7; gal
